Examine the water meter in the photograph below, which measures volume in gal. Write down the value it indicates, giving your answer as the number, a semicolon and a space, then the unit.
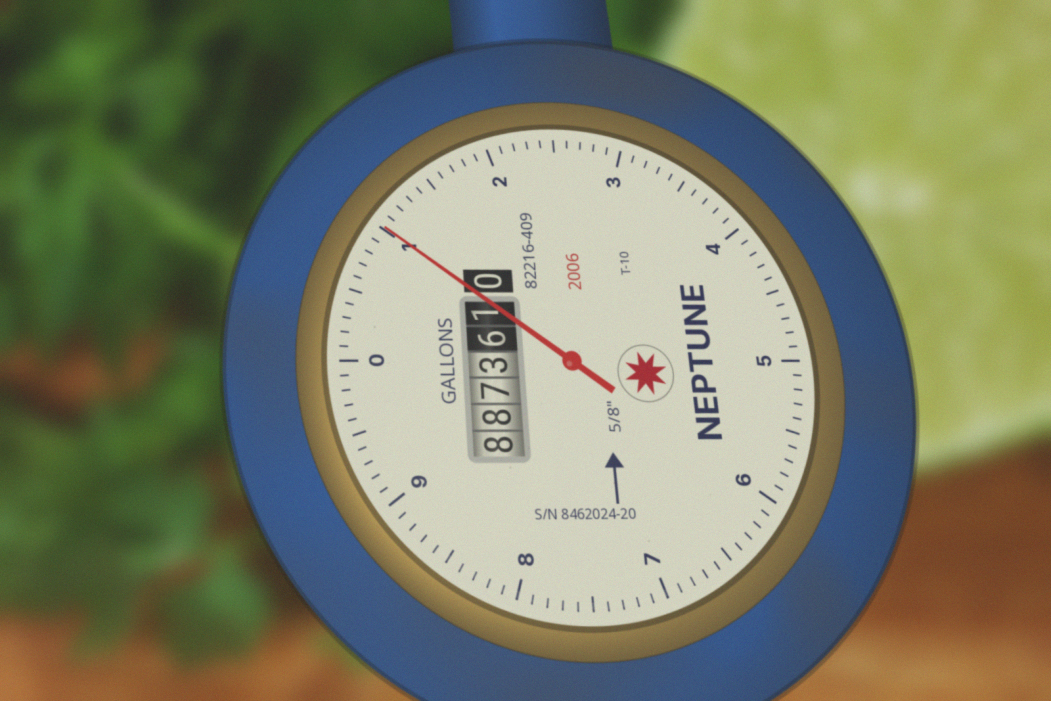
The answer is 8873611.0; gal
